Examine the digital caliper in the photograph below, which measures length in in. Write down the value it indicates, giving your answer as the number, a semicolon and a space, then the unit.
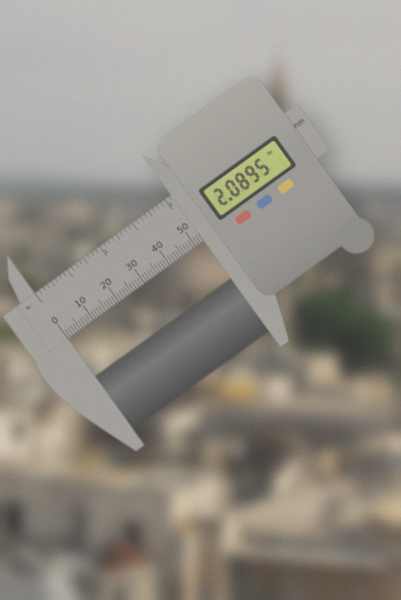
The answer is 2.0895; in
